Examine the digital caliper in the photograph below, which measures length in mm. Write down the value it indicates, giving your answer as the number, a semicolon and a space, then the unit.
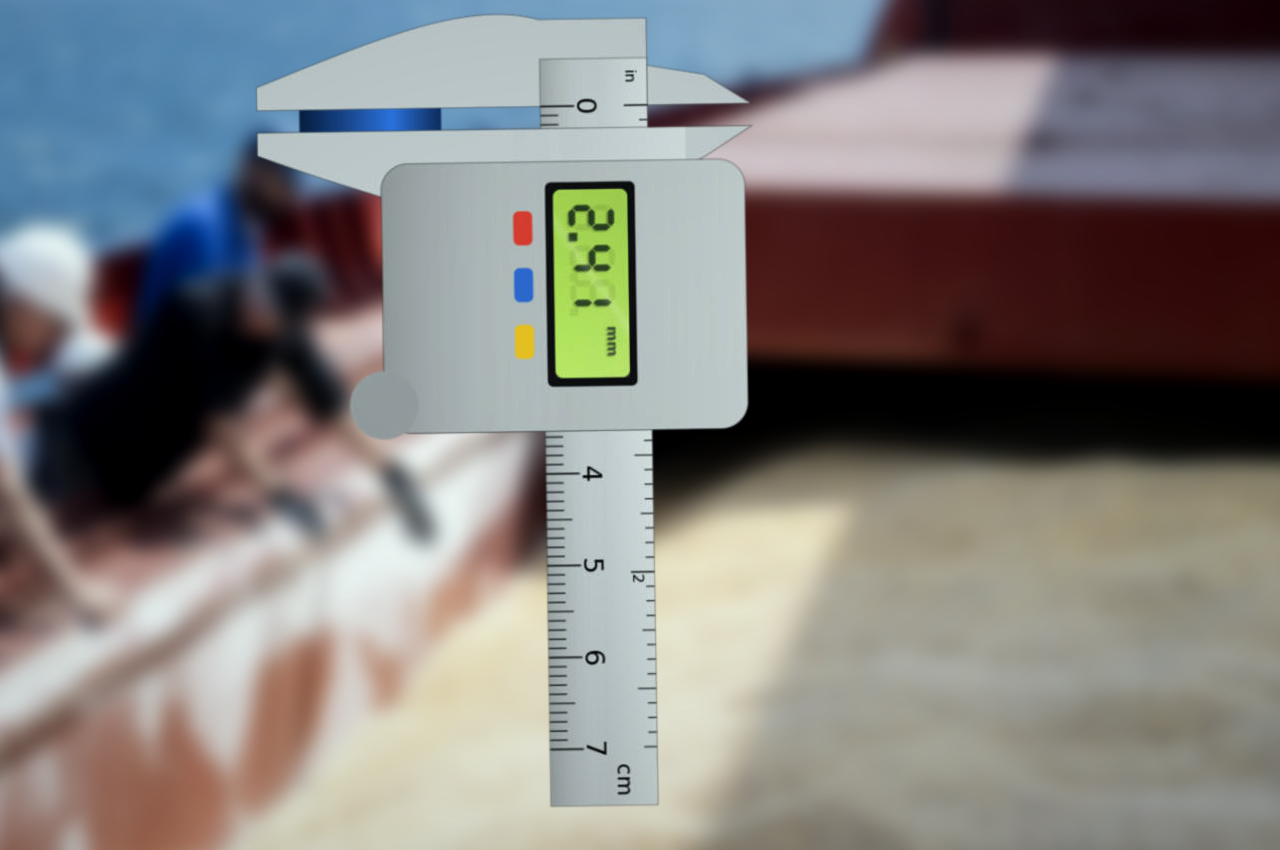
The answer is 2.41; mm
